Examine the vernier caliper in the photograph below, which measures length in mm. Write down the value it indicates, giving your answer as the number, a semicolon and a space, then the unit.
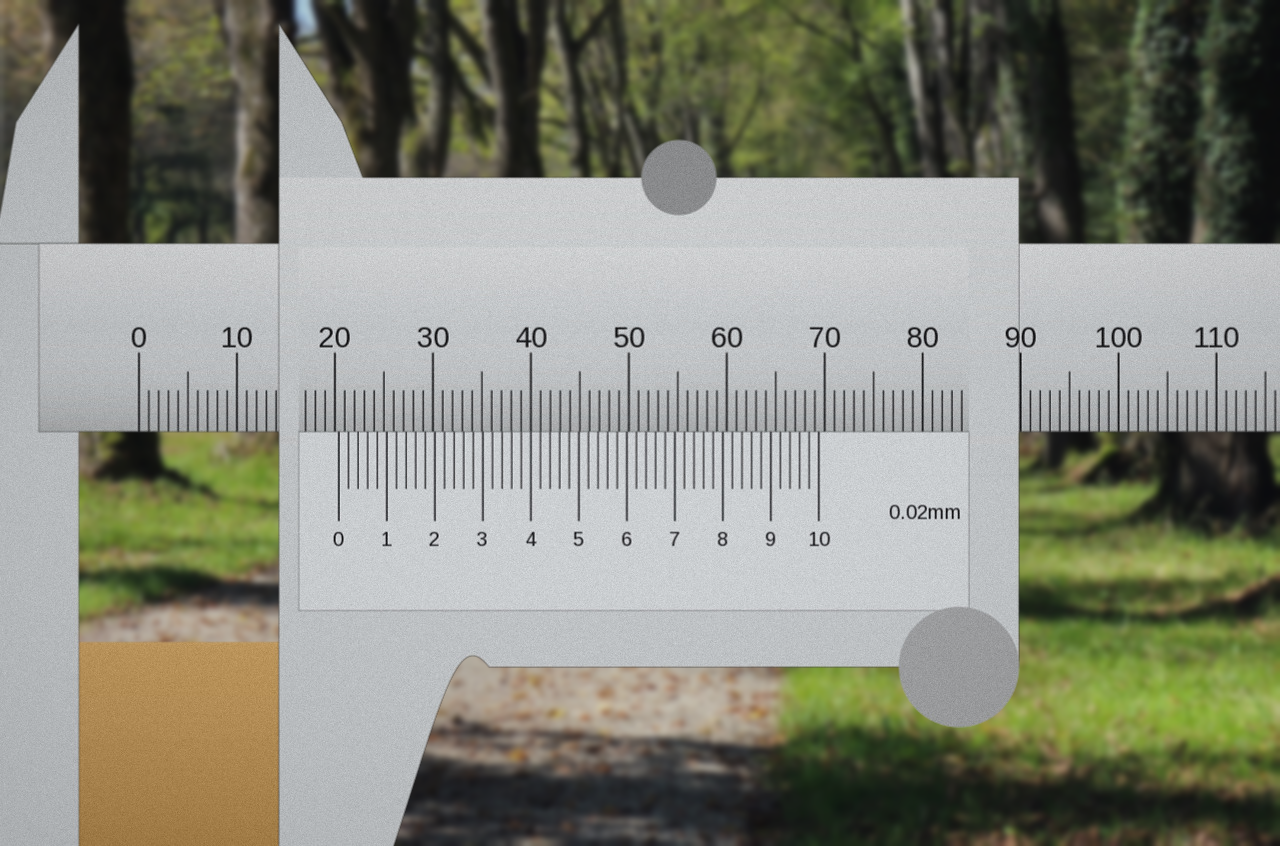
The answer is 20.4; mm
